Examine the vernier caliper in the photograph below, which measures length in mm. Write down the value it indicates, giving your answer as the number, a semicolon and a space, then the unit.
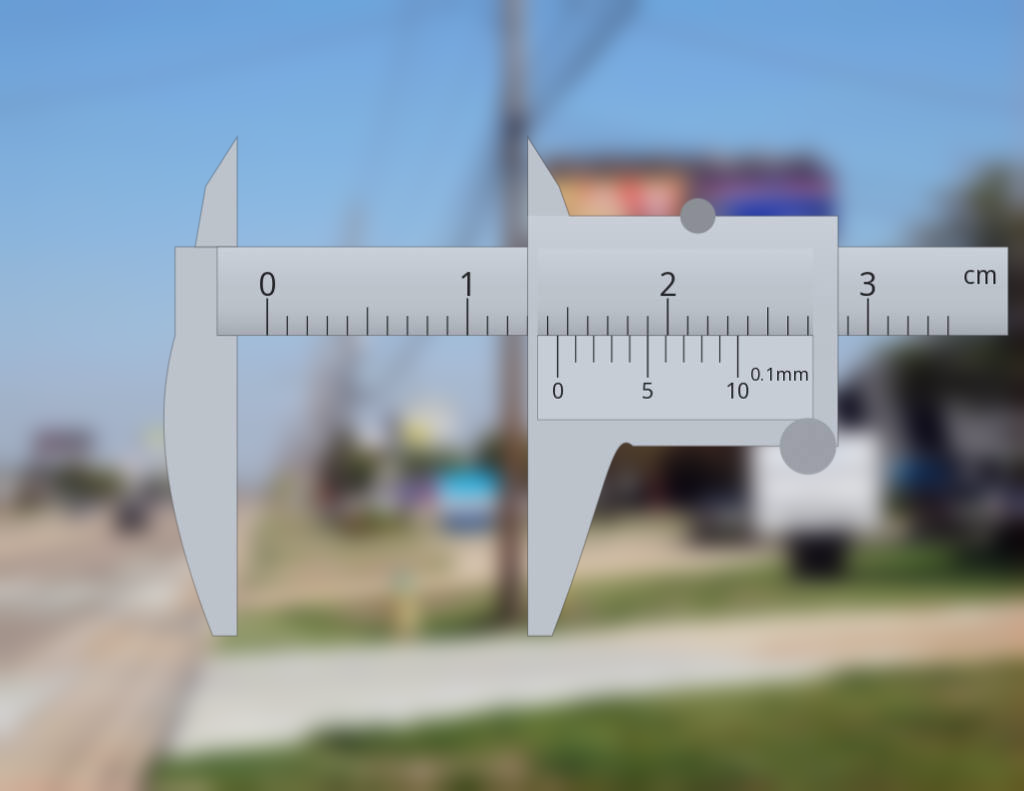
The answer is 14.5; mm
